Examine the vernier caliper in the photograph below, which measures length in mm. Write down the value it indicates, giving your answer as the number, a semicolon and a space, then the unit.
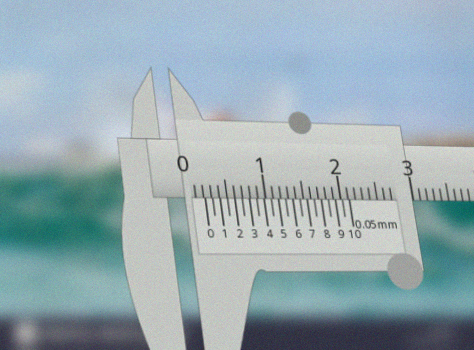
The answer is 2.2; mm
